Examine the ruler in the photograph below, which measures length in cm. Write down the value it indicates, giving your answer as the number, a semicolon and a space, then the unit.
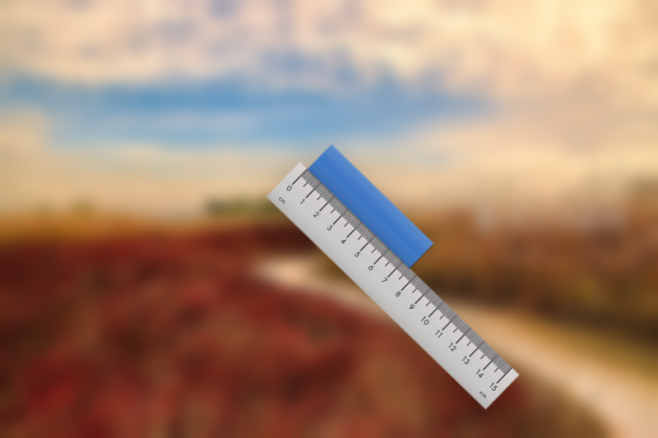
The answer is 7.5; cm
